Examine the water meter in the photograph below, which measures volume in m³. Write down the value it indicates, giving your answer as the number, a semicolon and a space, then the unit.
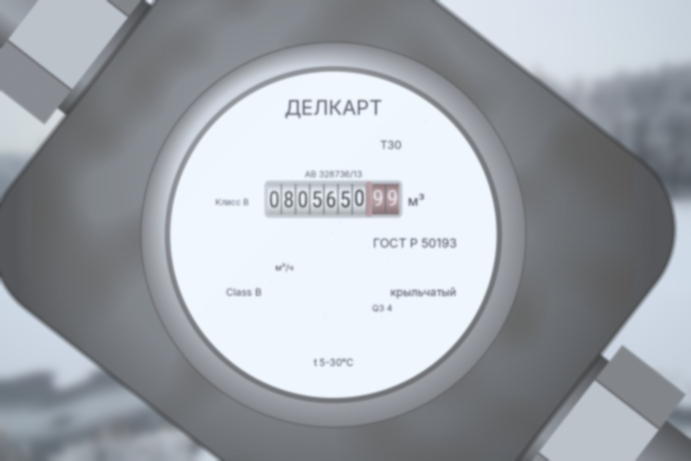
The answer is 805650.99; m³
